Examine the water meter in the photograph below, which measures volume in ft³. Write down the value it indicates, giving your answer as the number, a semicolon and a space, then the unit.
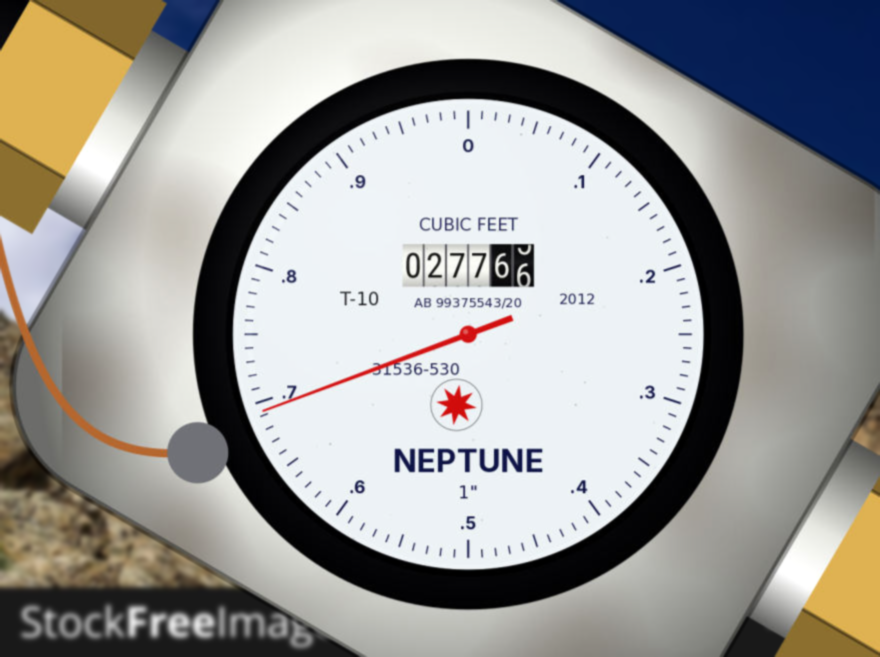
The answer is 27765.69; ft³
